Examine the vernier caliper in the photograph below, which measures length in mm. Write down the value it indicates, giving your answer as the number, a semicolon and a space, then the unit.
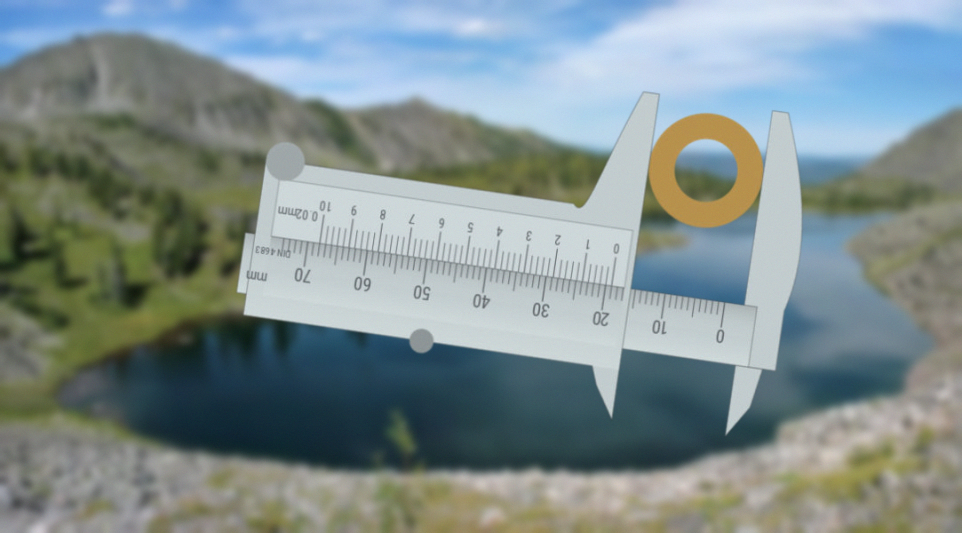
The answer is 19.0; mm
